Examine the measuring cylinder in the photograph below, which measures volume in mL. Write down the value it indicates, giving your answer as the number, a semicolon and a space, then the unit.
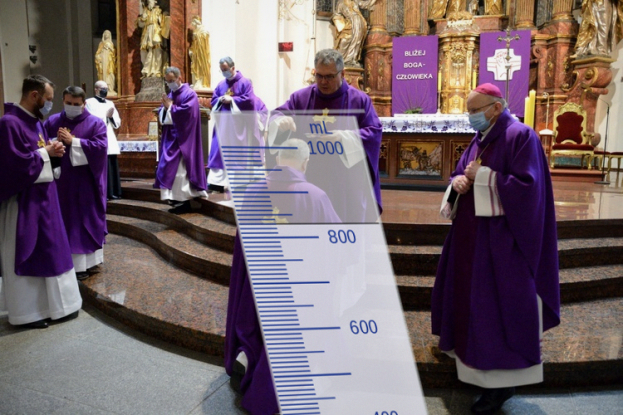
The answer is 830; mL
